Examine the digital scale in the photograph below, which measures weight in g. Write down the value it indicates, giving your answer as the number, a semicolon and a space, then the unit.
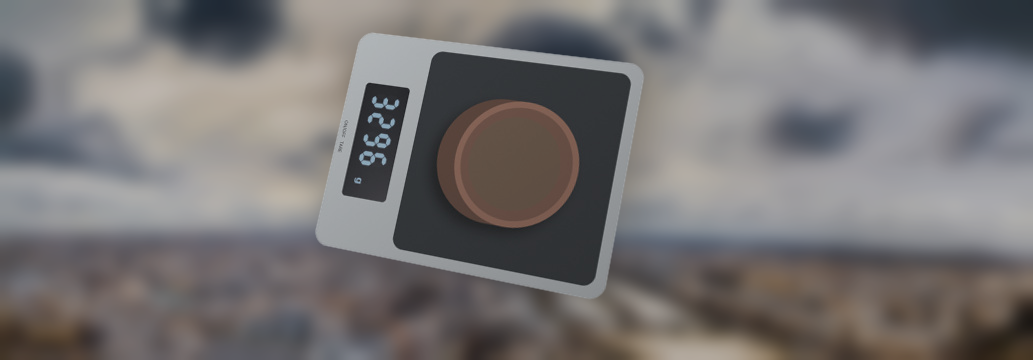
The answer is 3296; g
